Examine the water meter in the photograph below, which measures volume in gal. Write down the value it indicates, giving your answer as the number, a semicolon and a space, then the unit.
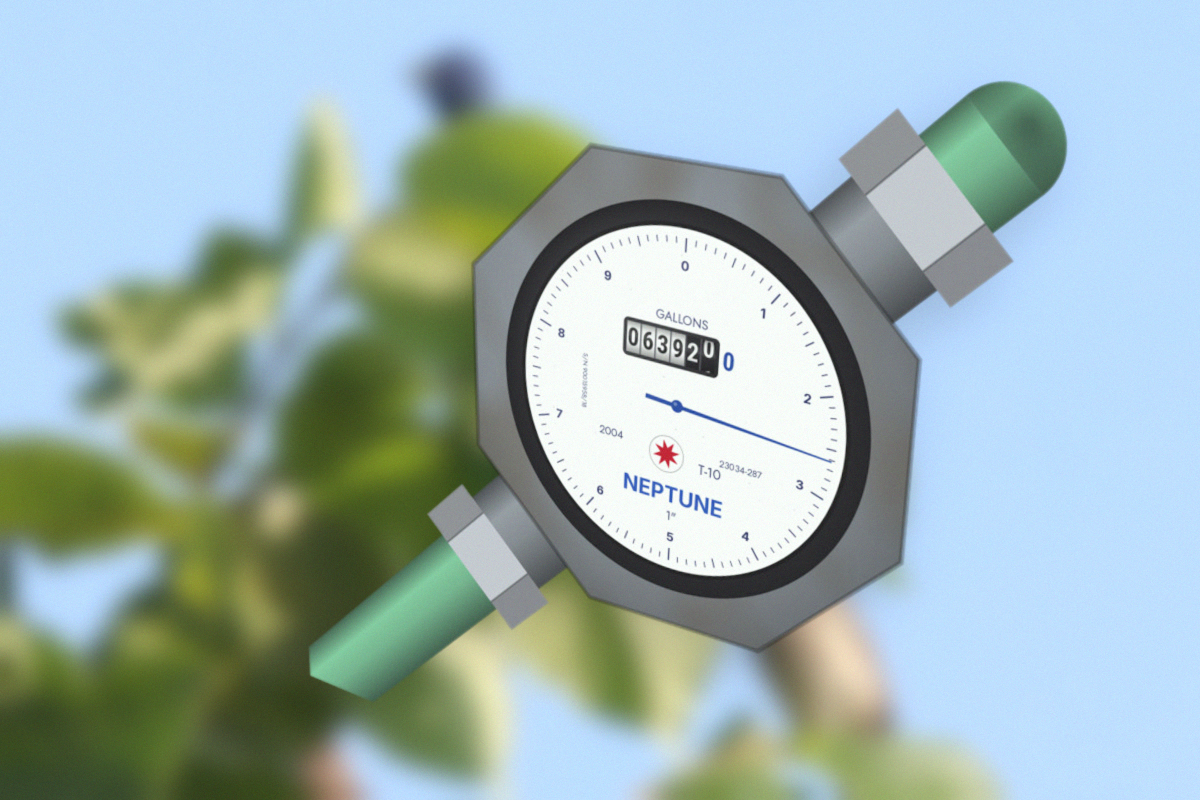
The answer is 639202.6; gal
